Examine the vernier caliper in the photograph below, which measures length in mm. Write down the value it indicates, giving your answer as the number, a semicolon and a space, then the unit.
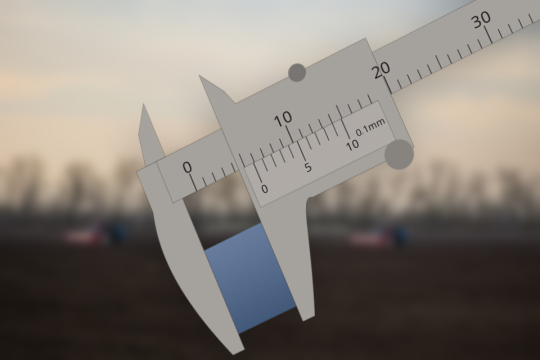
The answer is 5.9; mm
